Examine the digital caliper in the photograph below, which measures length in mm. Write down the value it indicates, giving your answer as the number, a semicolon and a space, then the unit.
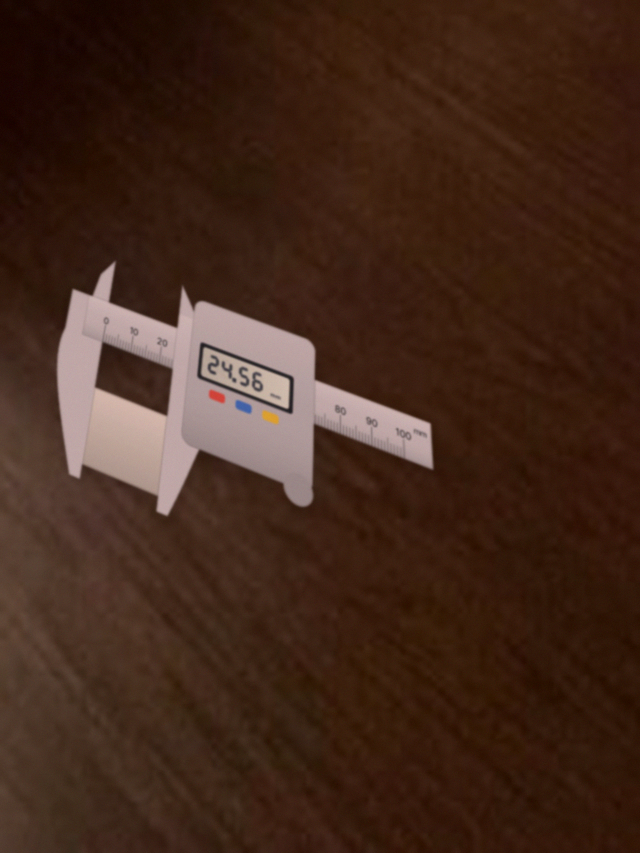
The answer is 24.56; mm
